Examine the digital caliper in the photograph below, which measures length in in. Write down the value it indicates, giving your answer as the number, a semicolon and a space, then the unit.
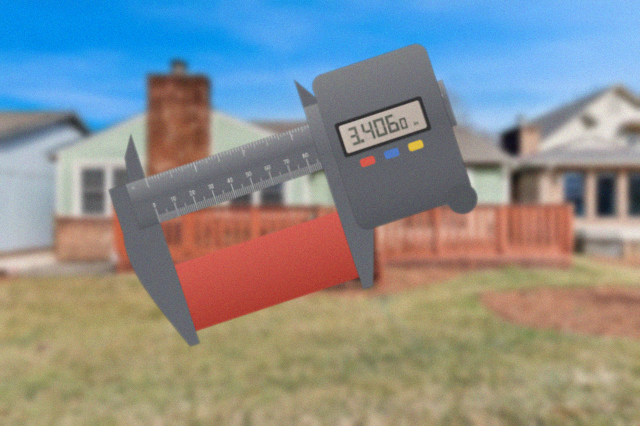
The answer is 3.4060; in
